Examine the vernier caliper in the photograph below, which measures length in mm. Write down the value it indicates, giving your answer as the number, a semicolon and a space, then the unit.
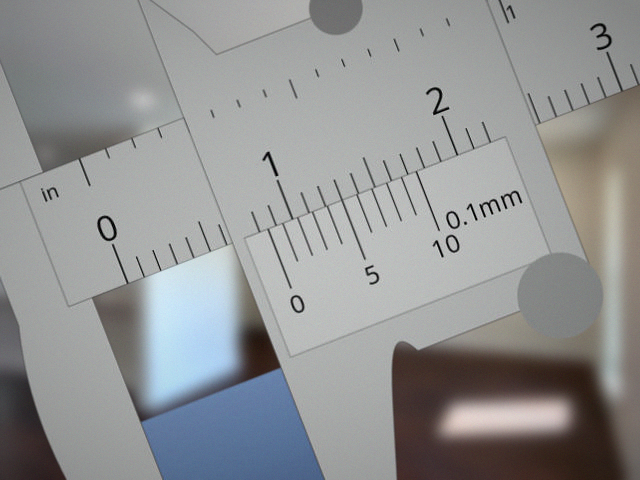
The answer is 8.5; mm
